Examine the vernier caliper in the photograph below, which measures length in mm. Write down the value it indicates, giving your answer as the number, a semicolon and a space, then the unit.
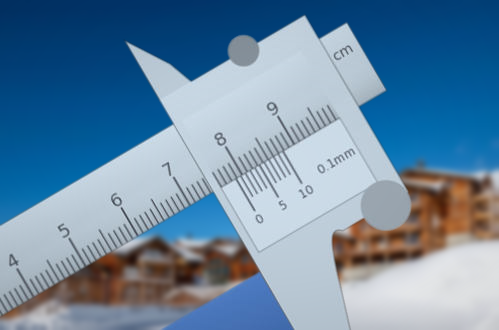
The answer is 78.8; mm
